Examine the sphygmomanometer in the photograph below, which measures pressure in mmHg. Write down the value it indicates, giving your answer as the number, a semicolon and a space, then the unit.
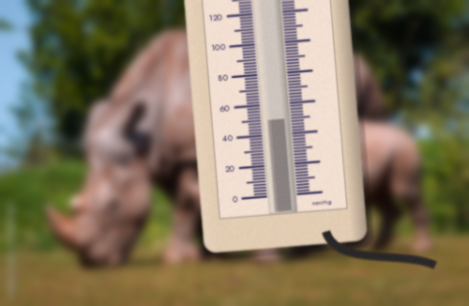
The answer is 50; mmHg
